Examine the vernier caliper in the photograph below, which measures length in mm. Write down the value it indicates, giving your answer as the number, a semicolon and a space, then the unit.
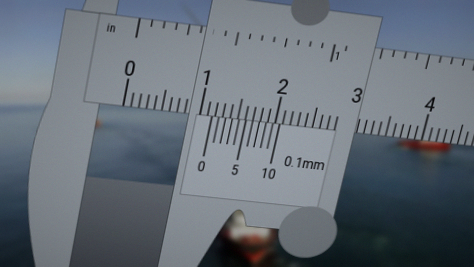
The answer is 11.6; mm
